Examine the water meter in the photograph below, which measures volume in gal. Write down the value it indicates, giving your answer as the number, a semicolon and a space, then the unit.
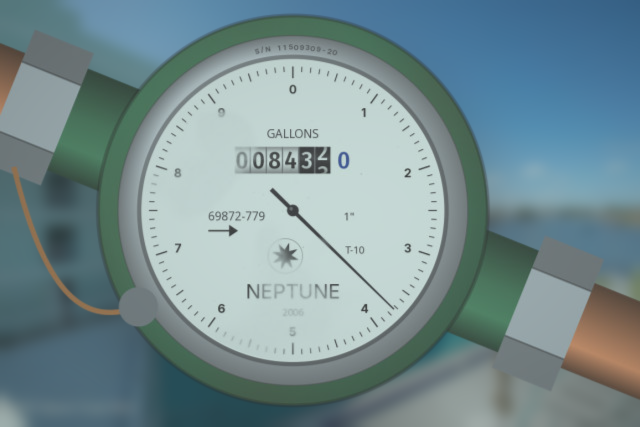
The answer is 84323.7; gal
